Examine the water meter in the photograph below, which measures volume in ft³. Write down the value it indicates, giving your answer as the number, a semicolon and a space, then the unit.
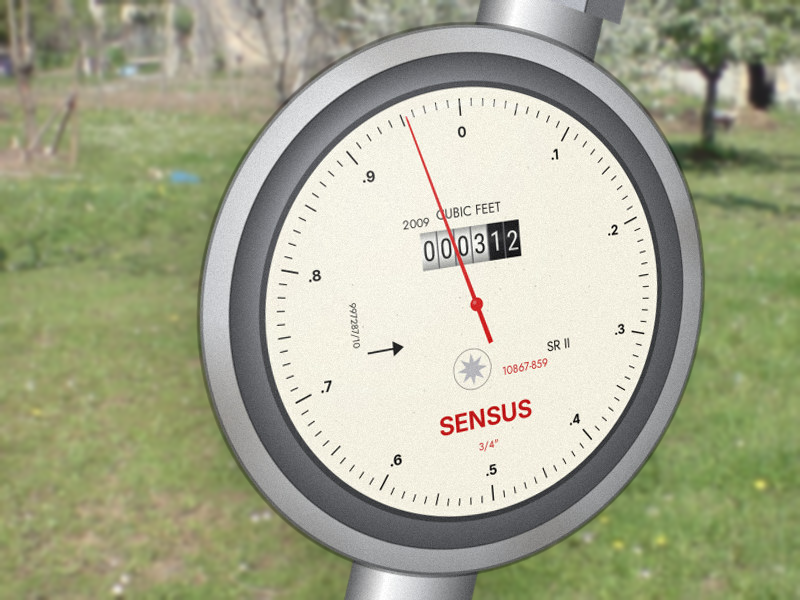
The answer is 311.95; ft³
